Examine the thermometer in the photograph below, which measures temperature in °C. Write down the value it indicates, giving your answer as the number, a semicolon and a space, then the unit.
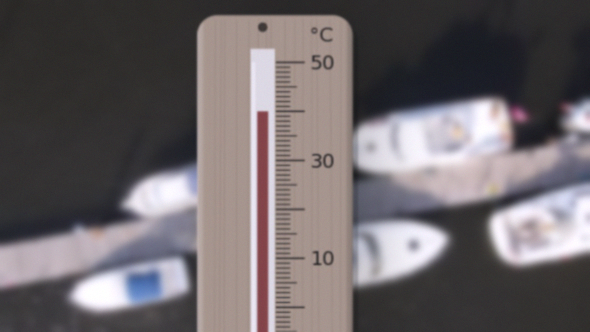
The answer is 40; °C
